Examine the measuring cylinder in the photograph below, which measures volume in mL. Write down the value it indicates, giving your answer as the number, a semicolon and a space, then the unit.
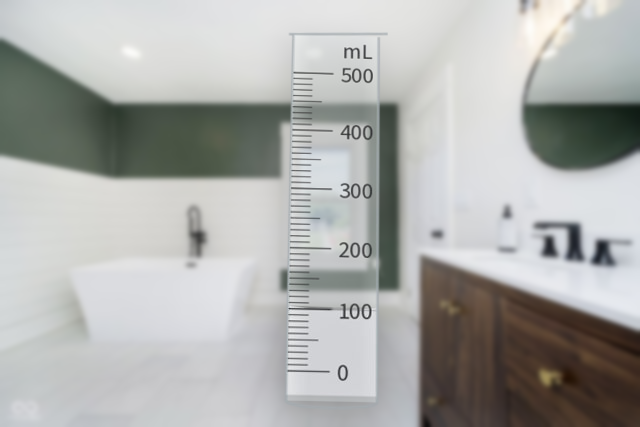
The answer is 100; mL
